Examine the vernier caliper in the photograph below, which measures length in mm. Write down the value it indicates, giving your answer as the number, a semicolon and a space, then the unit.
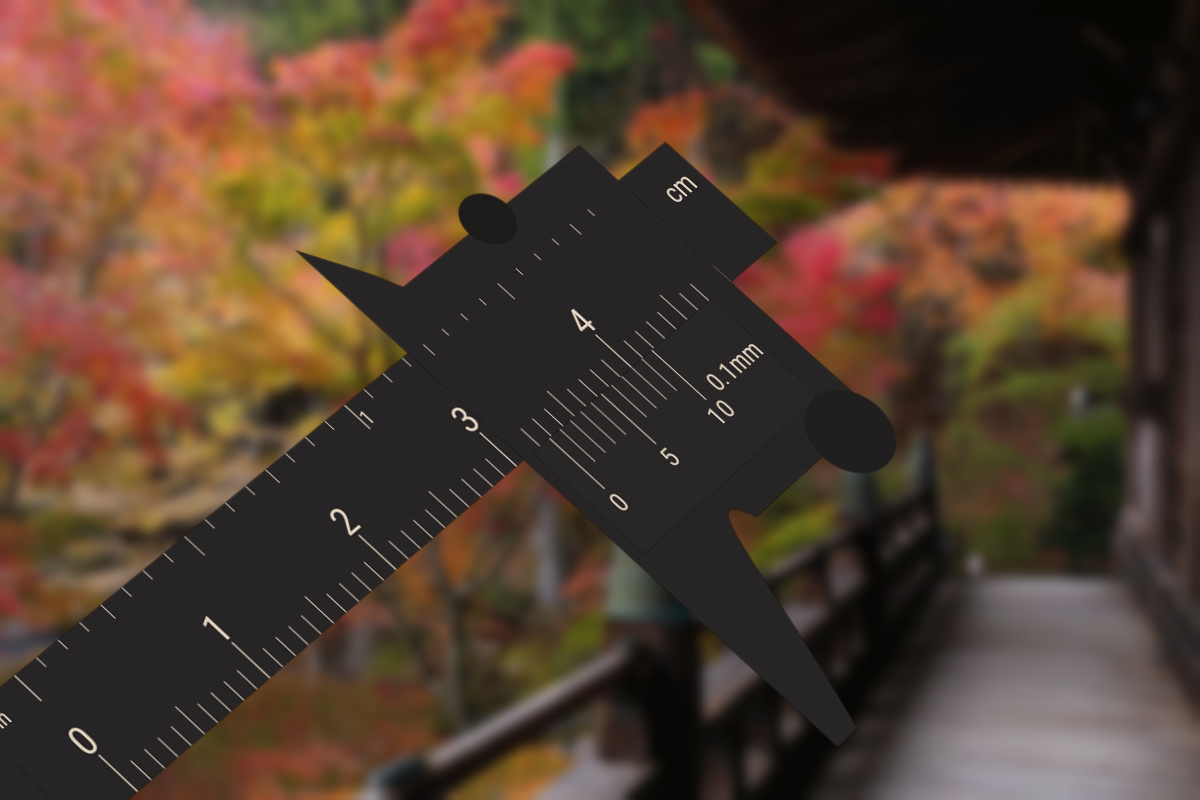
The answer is 32.8; mm
